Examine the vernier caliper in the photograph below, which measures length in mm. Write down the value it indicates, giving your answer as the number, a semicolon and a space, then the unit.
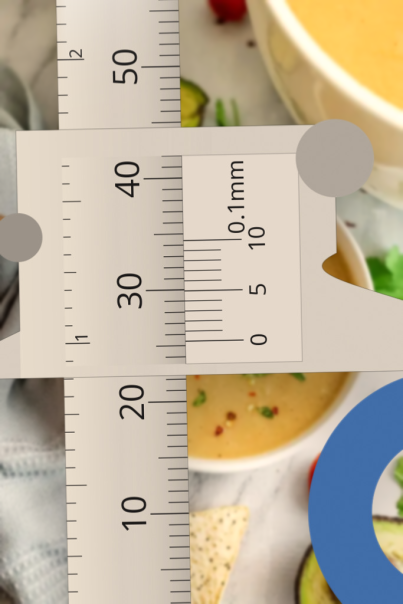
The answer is 25.4; mm
